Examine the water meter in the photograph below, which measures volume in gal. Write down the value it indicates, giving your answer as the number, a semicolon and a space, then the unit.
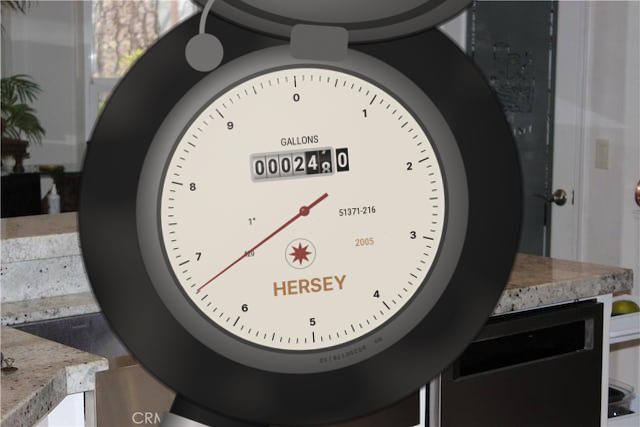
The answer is 2476.6; gal
